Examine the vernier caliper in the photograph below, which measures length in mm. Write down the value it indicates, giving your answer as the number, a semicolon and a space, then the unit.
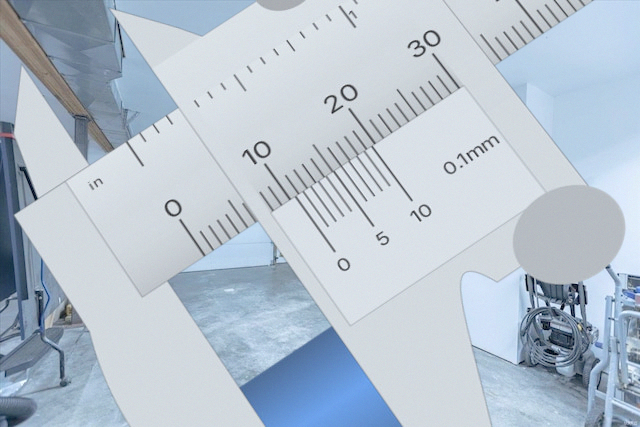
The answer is 10.6; mm
